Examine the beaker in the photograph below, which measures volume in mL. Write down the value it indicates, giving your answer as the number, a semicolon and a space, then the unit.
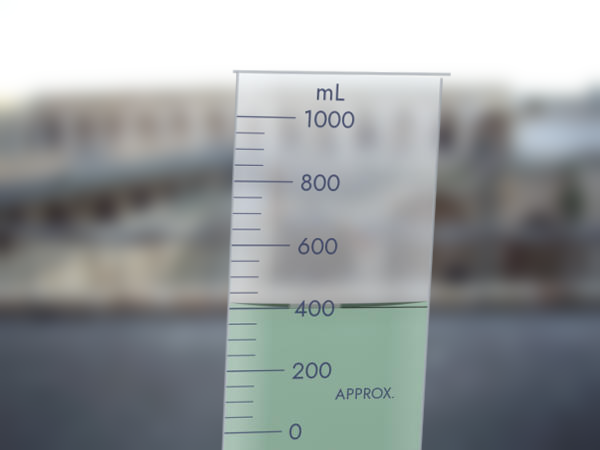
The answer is 400; mL
